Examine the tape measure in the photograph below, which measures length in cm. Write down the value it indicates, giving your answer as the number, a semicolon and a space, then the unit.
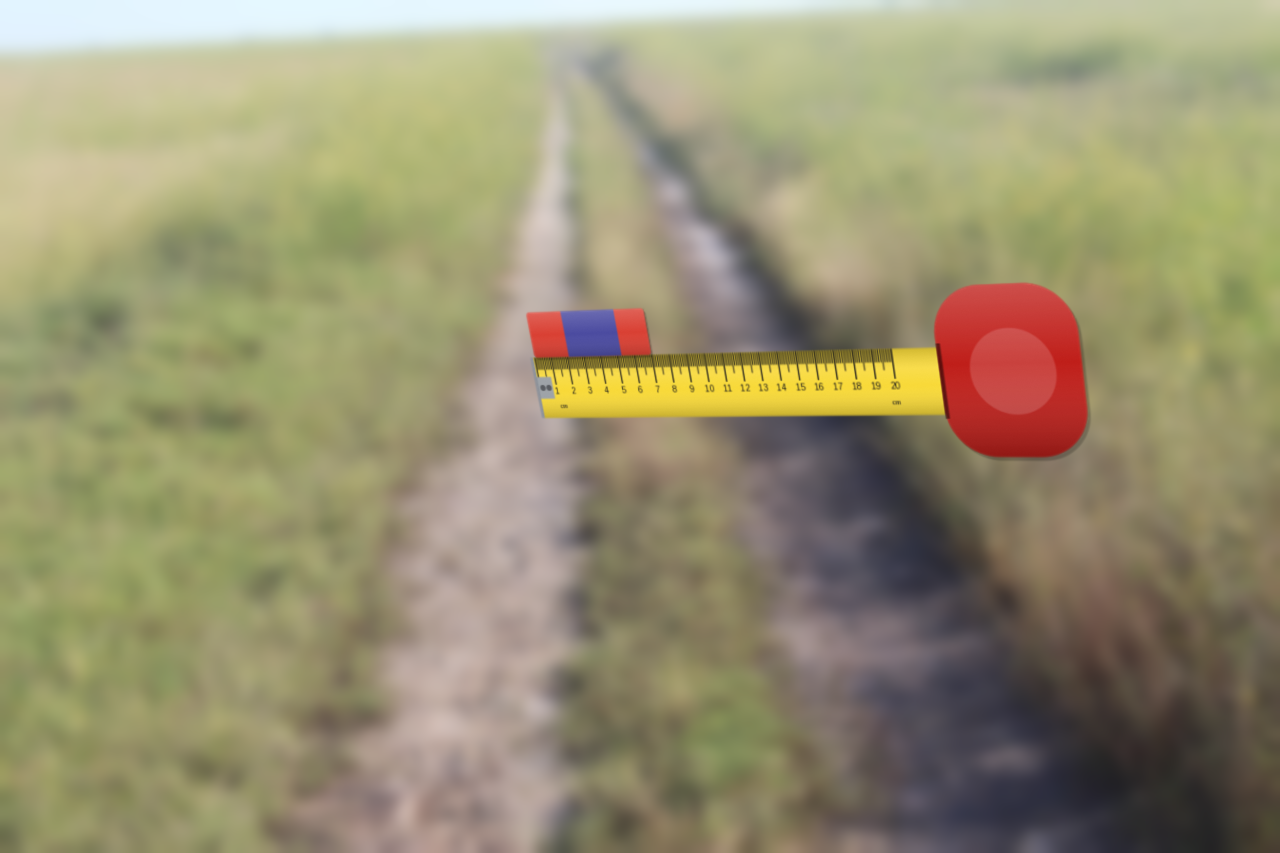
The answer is 7; cm
